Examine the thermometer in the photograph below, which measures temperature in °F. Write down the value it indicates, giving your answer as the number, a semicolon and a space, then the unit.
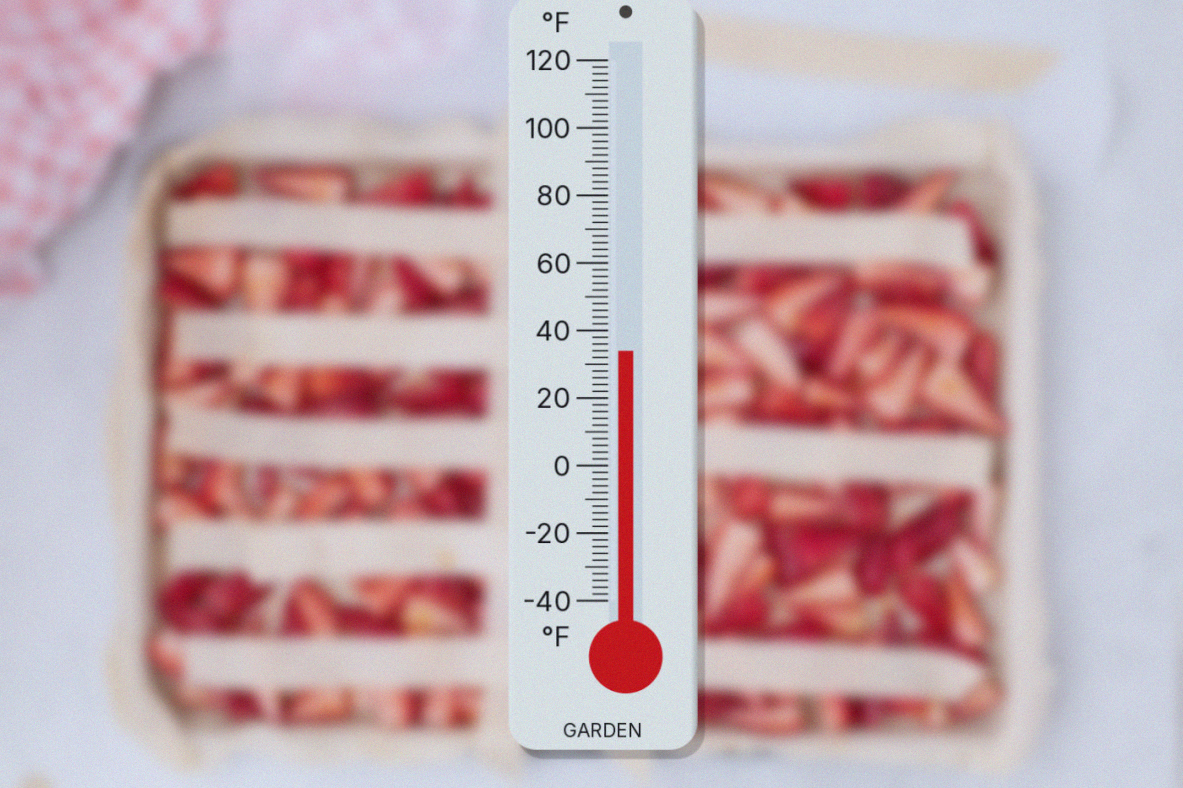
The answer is 34; °F
